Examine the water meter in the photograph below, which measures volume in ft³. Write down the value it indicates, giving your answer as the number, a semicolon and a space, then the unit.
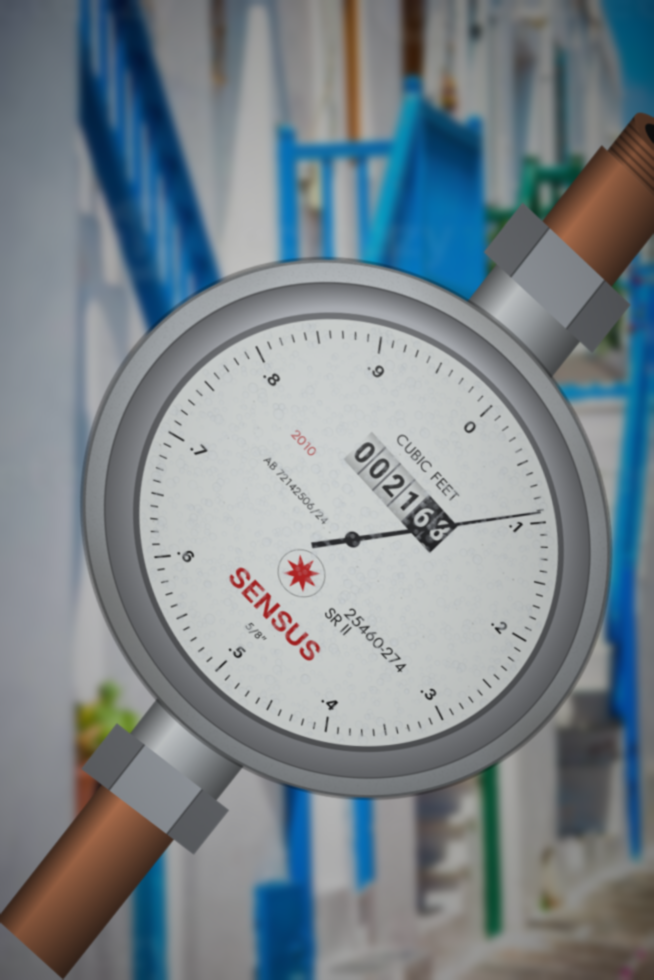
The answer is 2168.09; ft³
